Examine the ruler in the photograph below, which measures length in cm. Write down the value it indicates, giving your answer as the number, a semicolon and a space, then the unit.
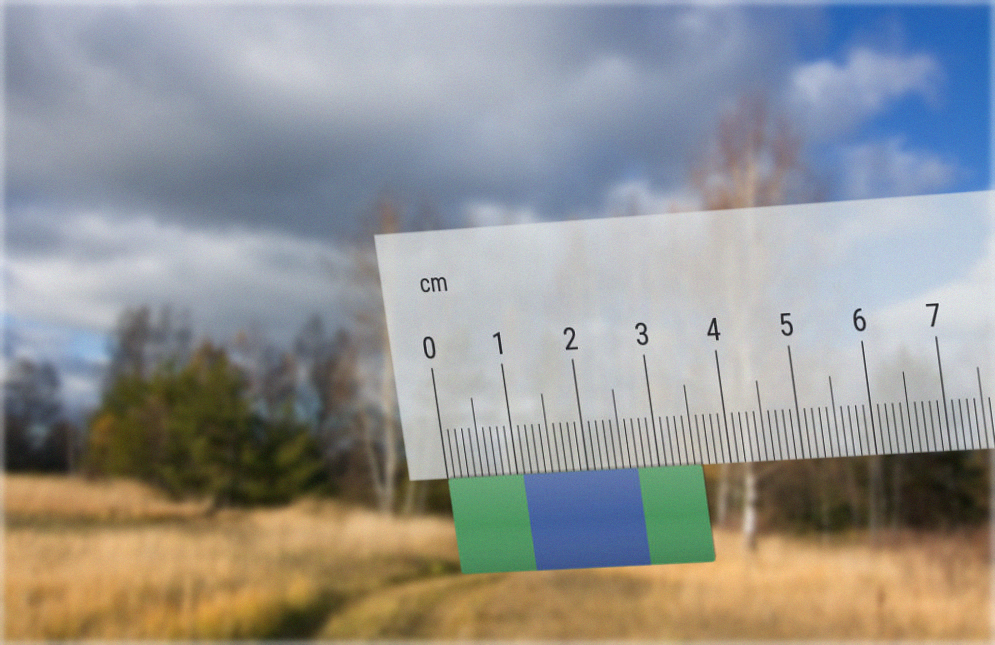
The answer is 3.6; cm
